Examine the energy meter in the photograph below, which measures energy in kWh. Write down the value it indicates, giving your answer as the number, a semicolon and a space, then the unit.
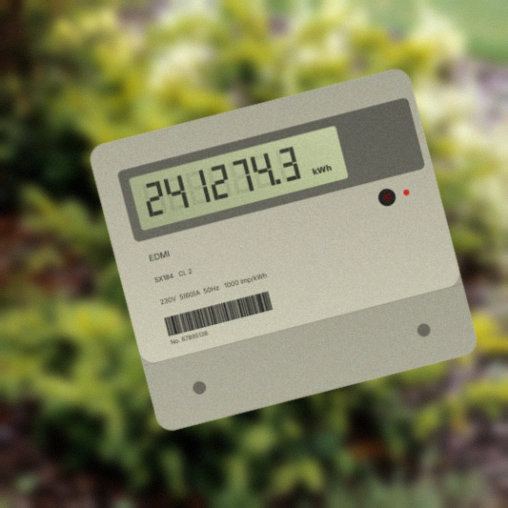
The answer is 241274.3; kWh
